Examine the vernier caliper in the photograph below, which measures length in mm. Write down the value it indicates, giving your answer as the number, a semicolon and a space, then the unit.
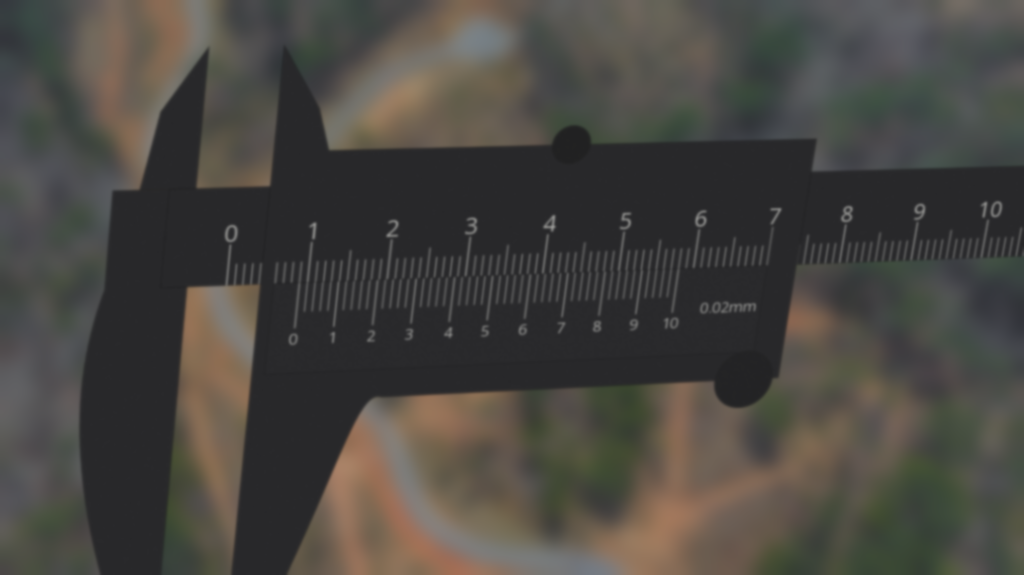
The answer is 9.0; mm
